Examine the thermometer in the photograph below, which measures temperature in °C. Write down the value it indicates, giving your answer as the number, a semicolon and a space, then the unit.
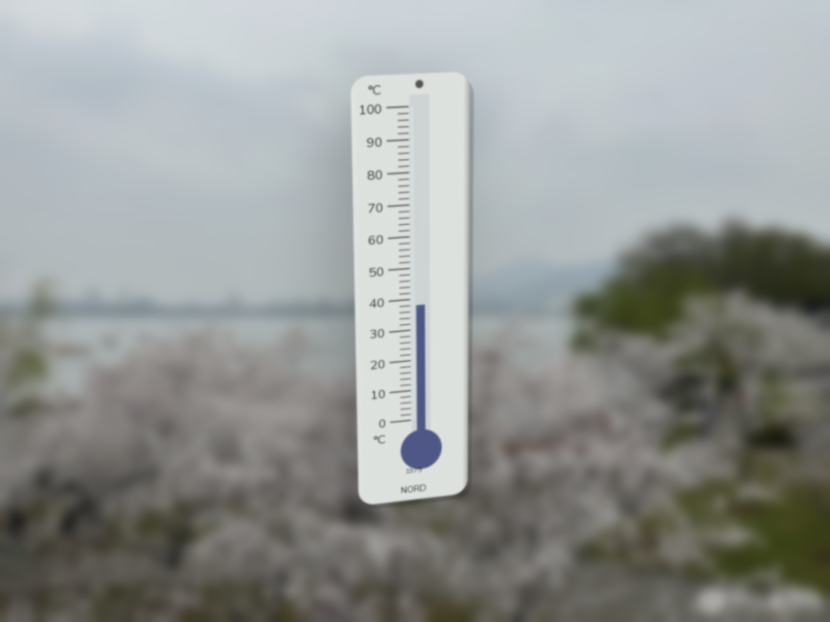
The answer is 38; °C
